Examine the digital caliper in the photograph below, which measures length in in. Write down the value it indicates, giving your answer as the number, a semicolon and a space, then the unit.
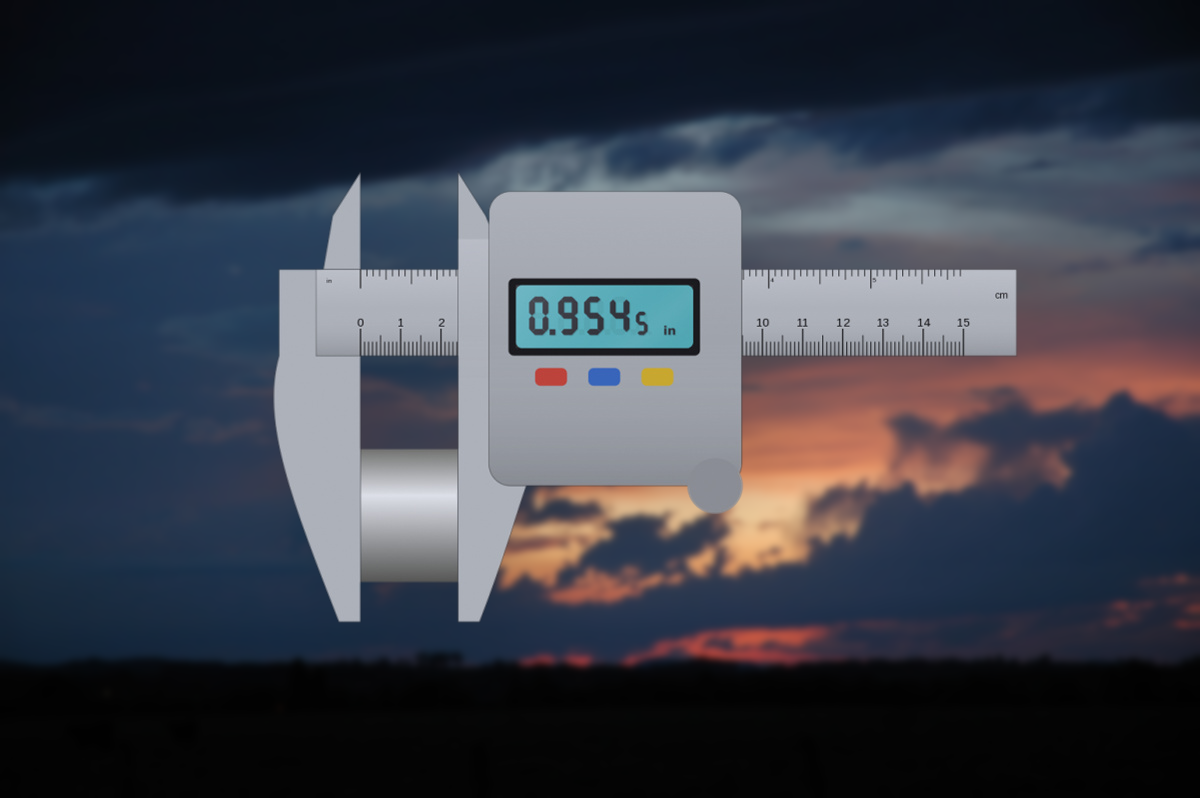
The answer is 0.9545; in
